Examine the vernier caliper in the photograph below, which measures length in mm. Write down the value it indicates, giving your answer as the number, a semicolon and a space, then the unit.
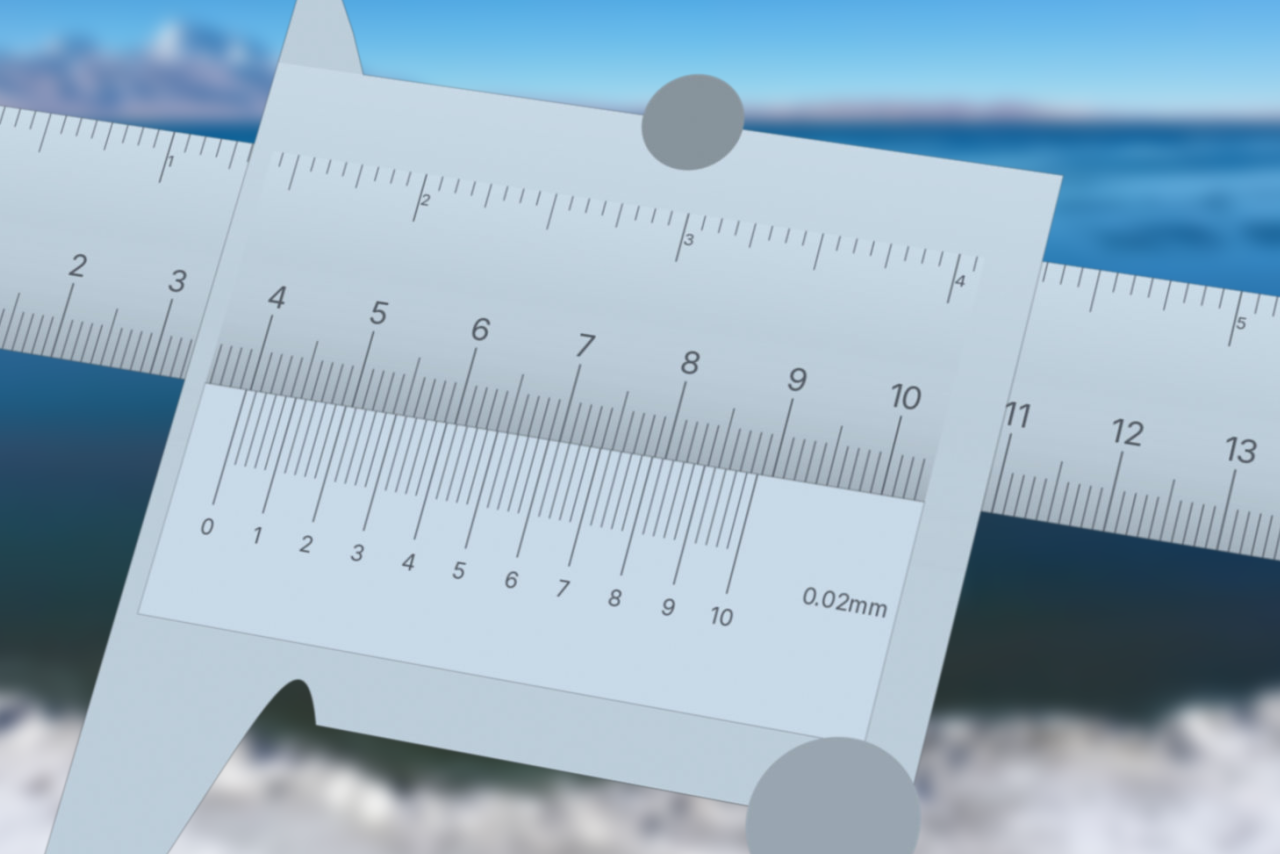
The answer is 39.6; mm
